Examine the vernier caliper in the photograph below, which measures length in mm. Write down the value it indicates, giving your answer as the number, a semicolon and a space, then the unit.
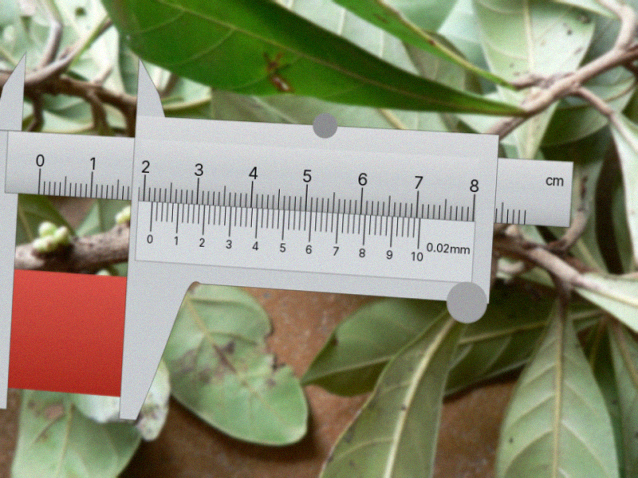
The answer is 21.6; mm
